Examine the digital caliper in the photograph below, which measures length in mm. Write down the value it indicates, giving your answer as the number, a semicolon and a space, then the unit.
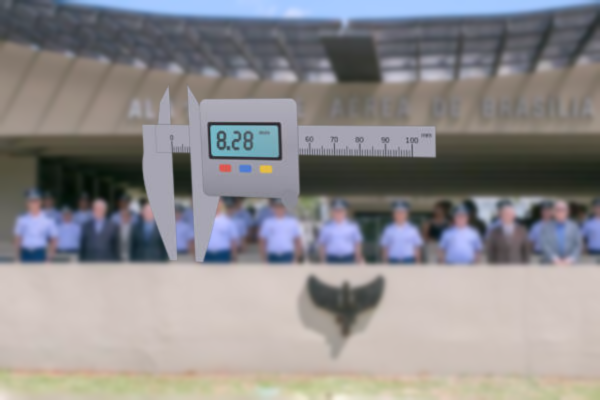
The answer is 8.28; mm
